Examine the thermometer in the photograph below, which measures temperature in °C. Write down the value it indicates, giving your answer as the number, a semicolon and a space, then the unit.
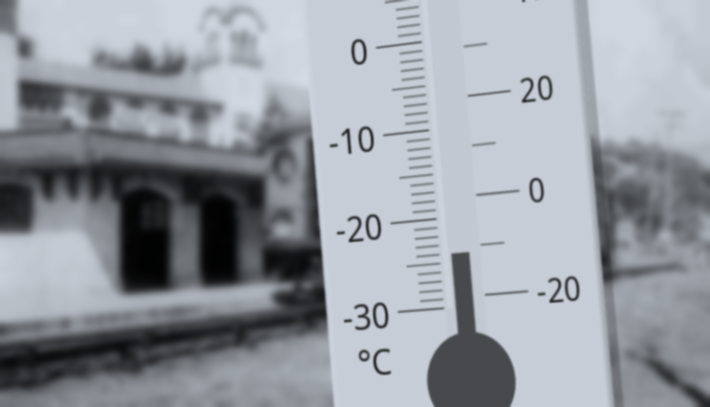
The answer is -24; °C
